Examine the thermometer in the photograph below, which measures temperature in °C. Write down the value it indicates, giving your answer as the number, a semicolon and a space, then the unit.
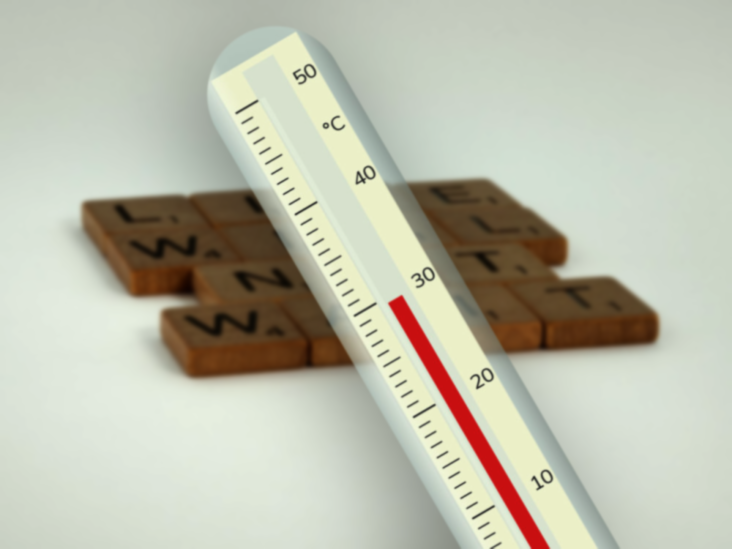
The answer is 29.5; °C
